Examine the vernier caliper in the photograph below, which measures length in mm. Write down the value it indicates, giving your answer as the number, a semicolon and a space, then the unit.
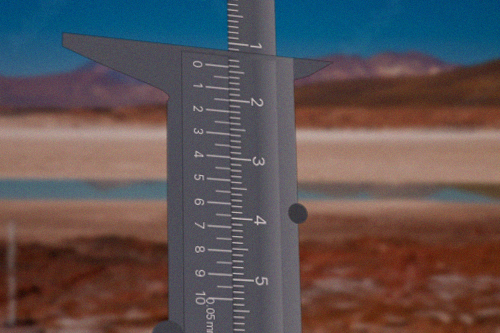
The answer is 14.2; mm
